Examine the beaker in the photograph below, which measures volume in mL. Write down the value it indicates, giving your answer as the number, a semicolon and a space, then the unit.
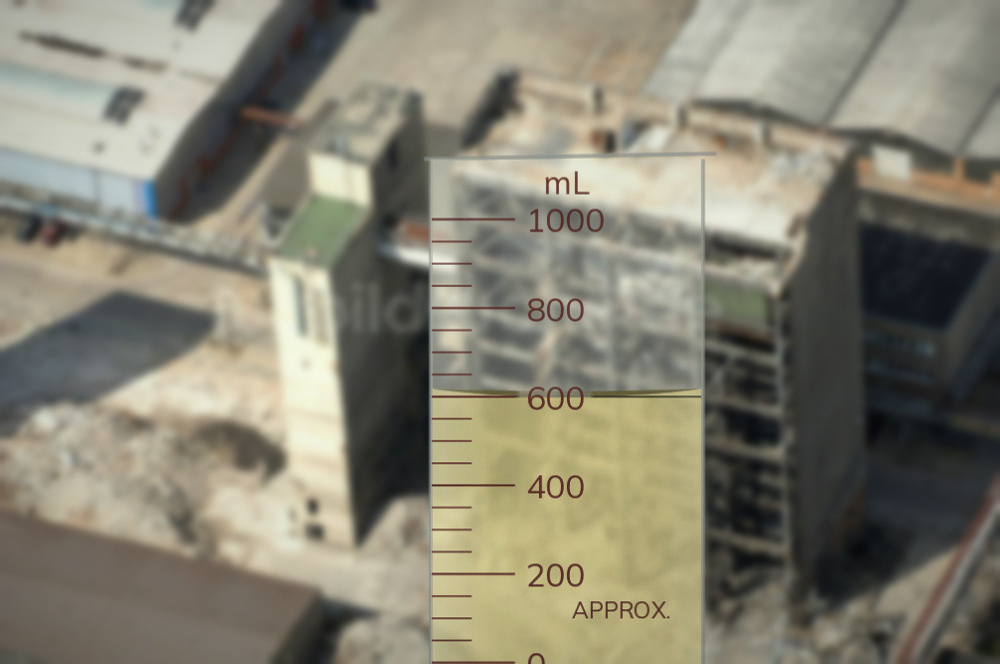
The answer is 600; mL
